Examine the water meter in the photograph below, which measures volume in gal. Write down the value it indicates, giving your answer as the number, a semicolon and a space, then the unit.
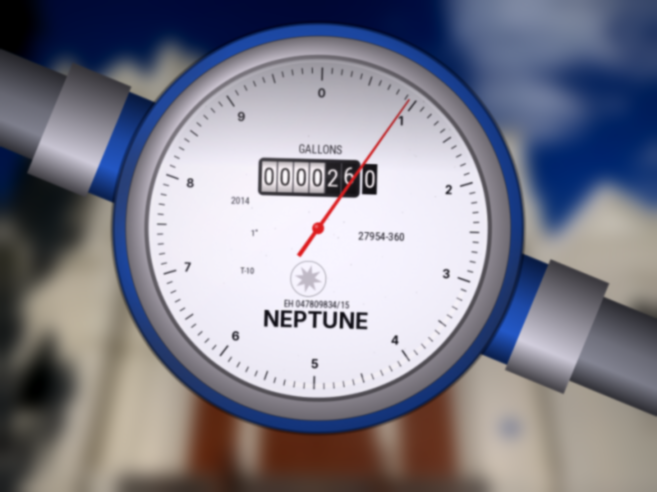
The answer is 260.9; gal
